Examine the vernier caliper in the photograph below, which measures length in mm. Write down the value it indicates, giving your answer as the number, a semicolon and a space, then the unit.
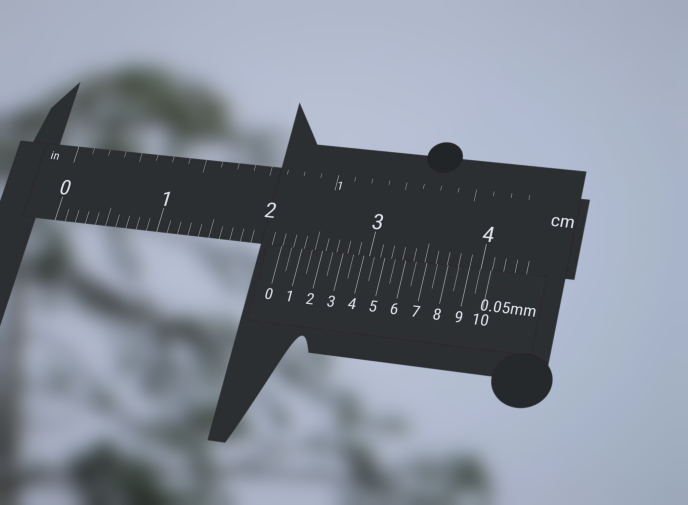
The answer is 21.9; mm
